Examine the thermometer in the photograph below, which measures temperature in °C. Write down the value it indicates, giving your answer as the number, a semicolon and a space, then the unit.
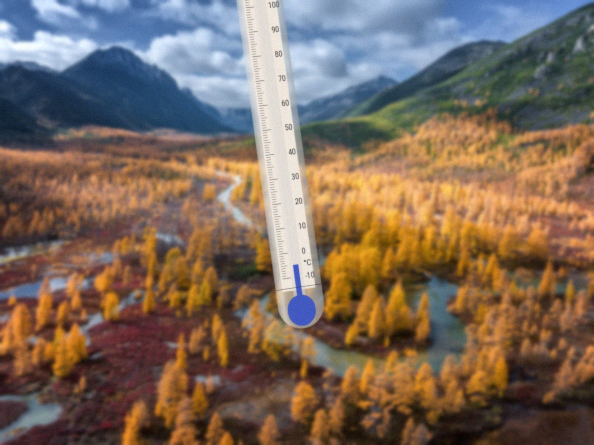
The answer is -5; °C
